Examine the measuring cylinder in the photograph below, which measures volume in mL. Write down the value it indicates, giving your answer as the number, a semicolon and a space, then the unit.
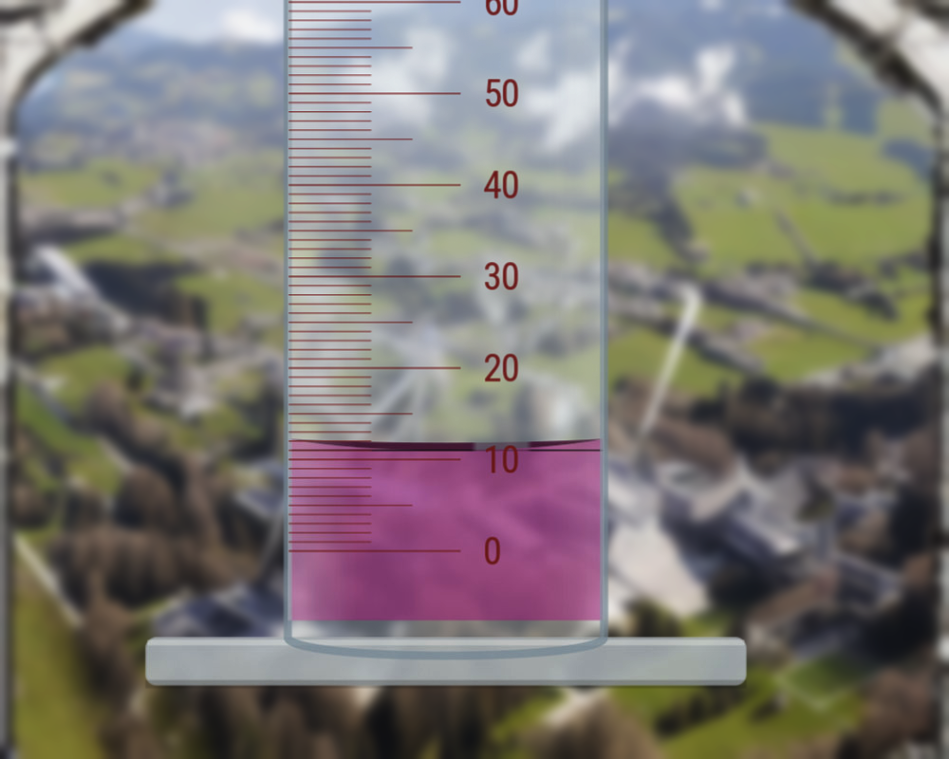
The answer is 11; mL
